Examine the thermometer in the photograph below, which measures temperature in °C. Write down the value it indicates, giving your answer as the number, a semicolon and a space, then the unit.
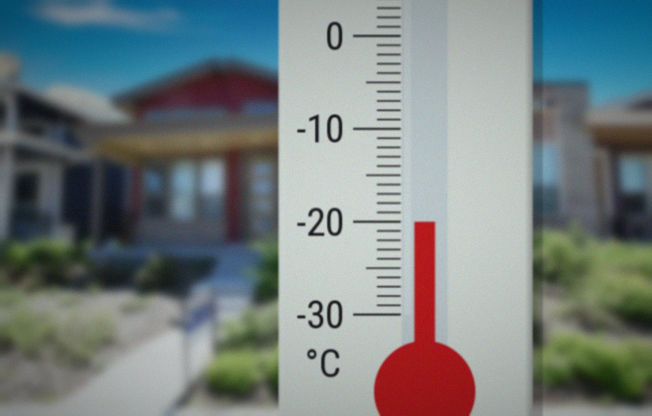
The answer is -20; °C
